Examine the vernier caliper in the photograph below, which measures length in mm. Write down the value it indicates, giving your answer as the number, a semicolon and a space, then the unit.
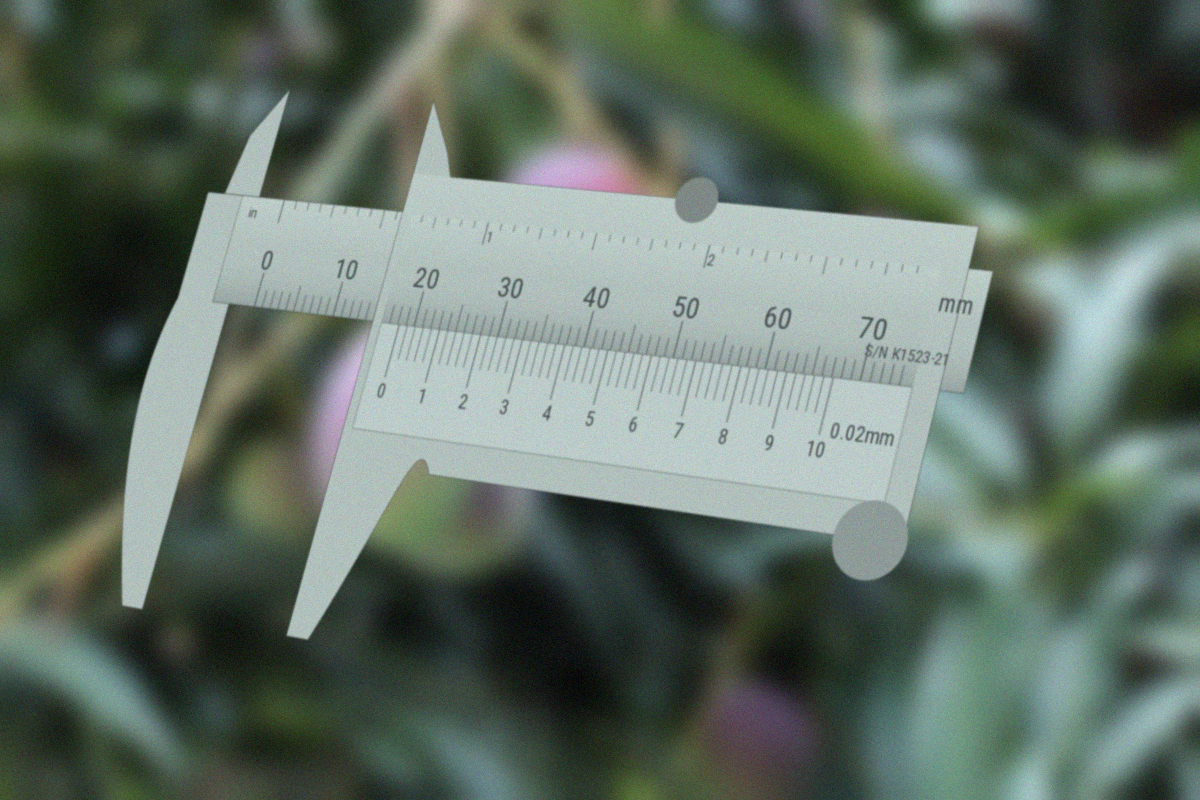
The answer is 18.2; mm
